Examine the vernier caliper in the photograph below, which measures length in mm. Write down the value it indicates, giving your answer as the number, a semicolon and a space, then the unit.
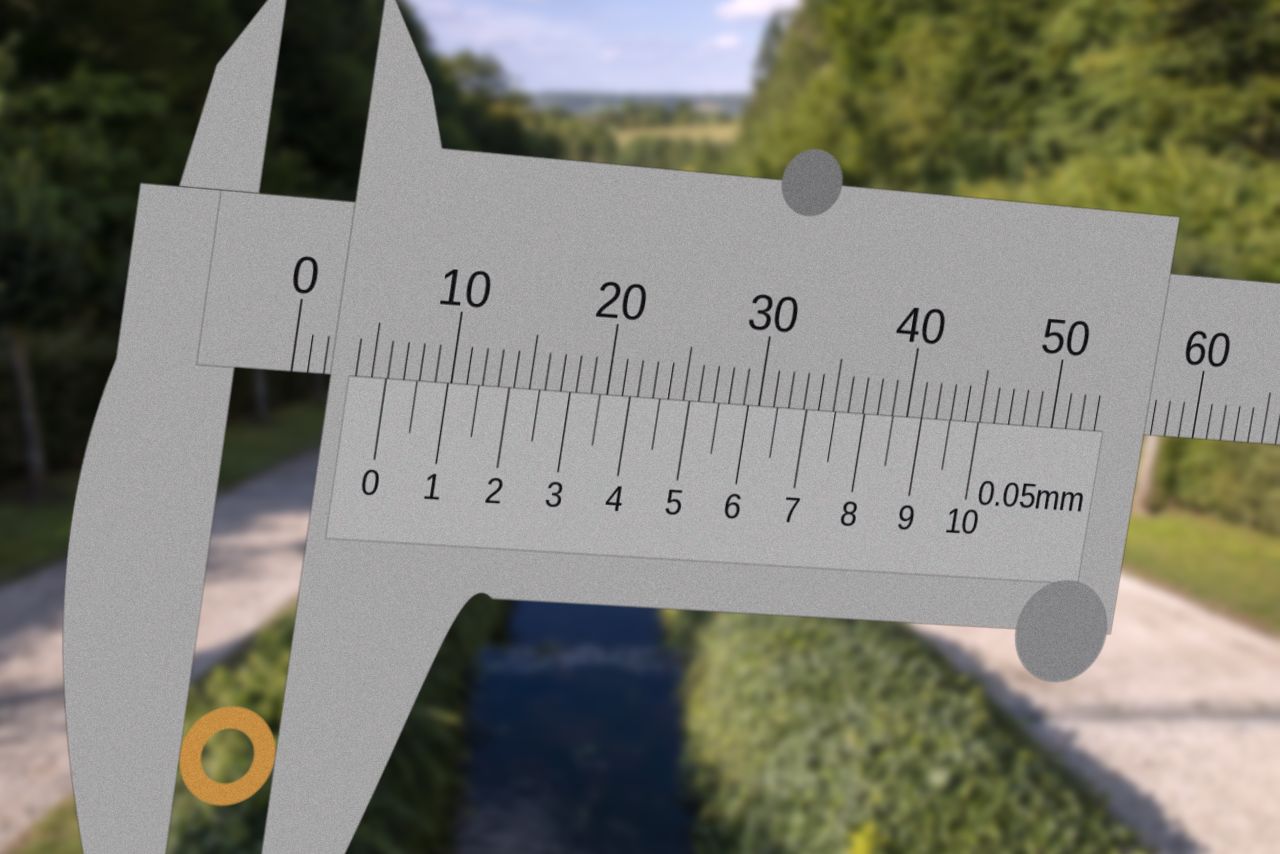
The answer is 5.9; mm
